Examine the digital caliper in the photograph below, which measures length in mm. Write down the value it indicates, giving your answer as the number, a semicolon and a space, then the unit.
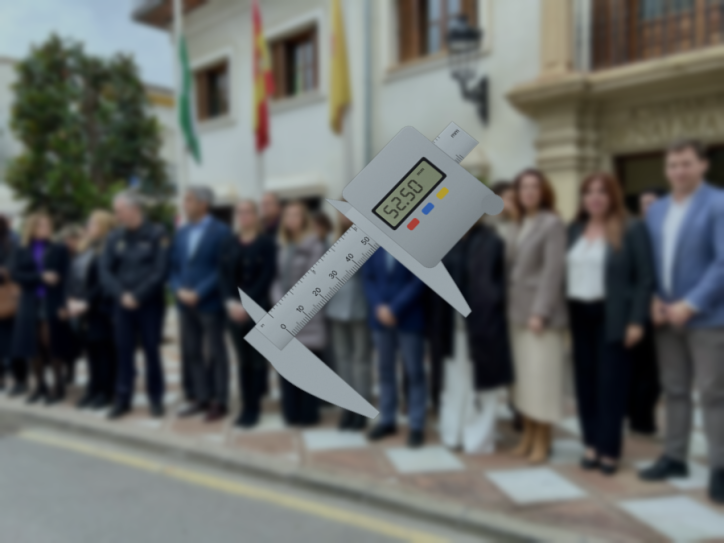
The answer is 52.50; mm
